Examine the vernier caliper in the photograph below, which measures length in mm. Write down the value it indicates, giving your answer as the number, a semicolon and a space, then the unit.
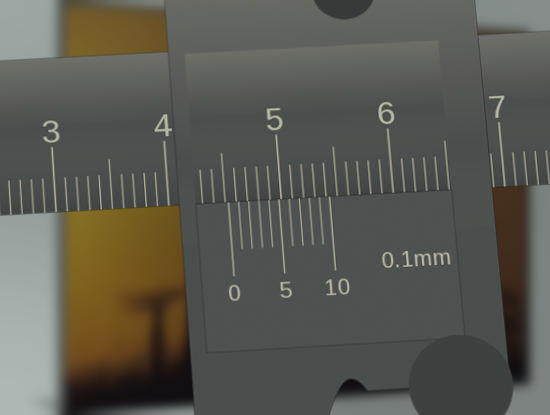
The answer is 45.3; mm
